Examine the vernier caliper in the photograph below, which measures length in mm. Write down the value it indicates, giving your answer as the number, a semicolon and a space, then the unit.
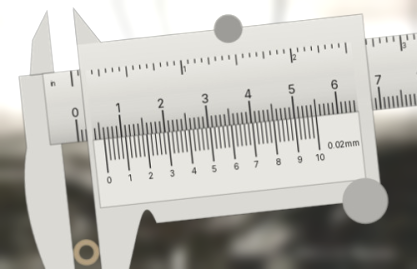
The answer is 6.0; mm
